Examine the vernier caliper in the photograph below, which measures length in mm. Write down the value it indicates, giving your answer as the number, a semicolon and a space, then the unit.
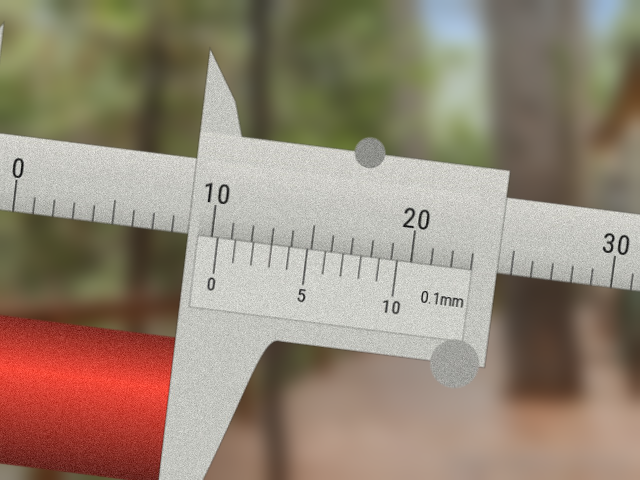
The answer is 10.3; mm
